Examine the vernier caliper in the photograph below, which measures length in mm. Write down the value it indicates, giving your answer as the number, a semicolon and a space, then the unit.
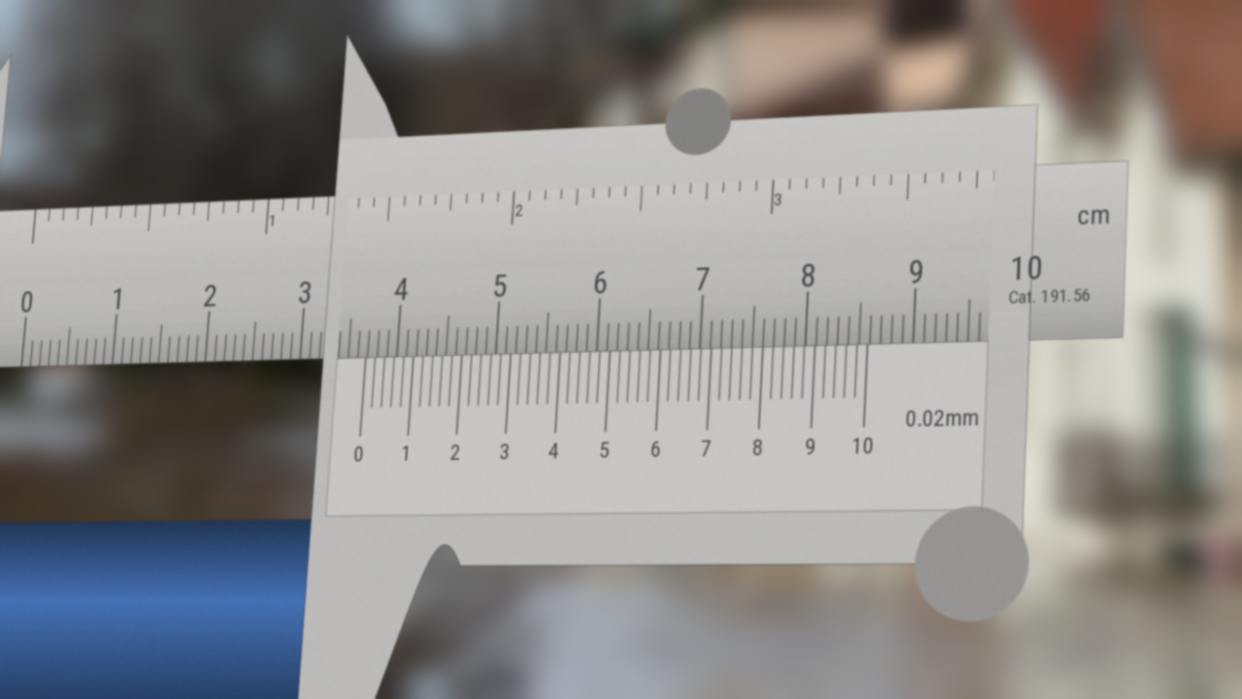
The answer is 36.8; mm
